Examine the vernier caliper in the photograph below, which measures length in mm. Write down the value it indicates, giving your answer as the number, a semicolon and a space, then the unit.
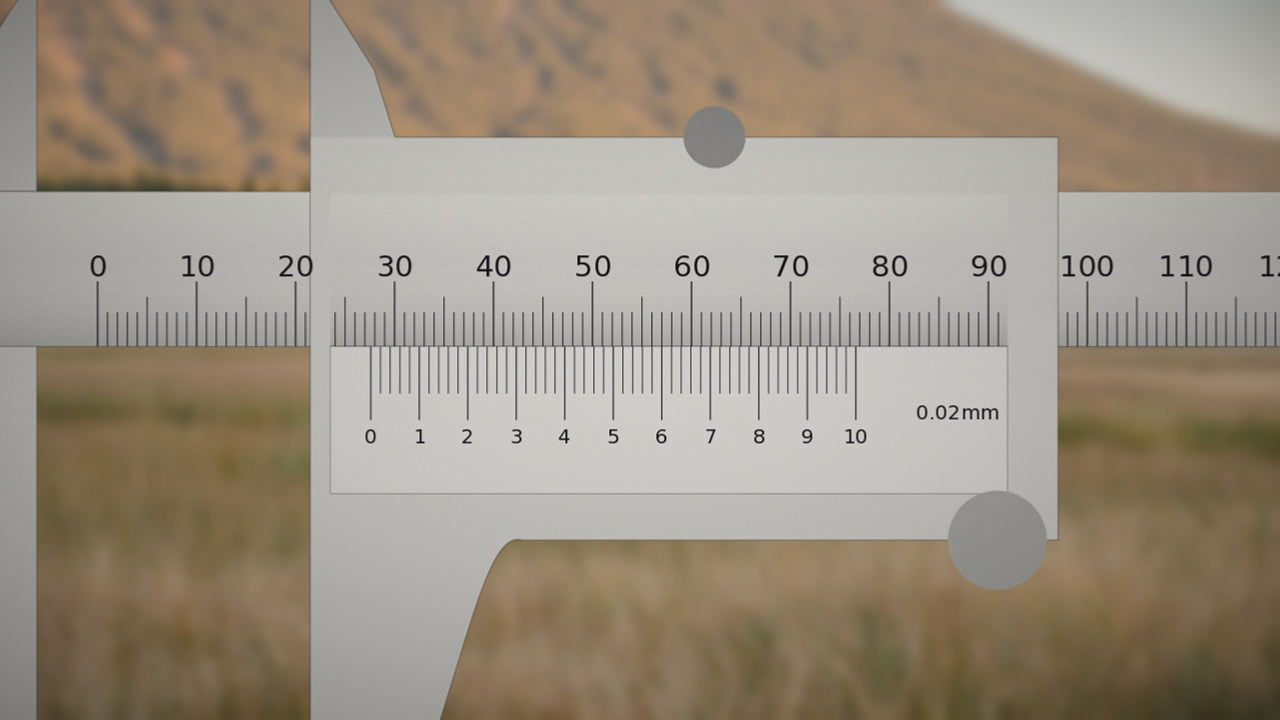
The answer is 27.6; mm
